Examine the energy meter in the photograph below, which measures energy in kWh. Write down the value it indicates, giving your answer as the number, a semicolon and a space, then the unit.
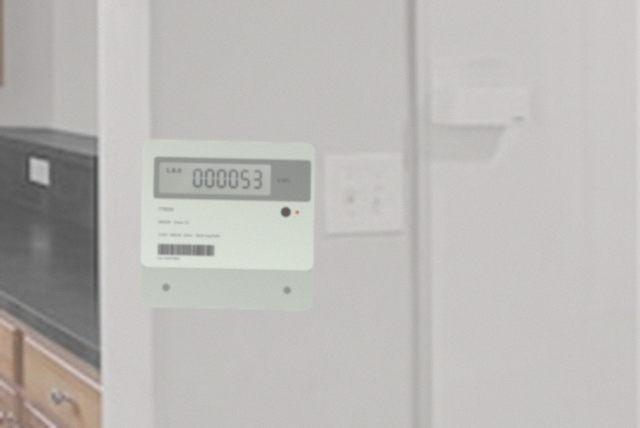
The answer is 53; kWh
